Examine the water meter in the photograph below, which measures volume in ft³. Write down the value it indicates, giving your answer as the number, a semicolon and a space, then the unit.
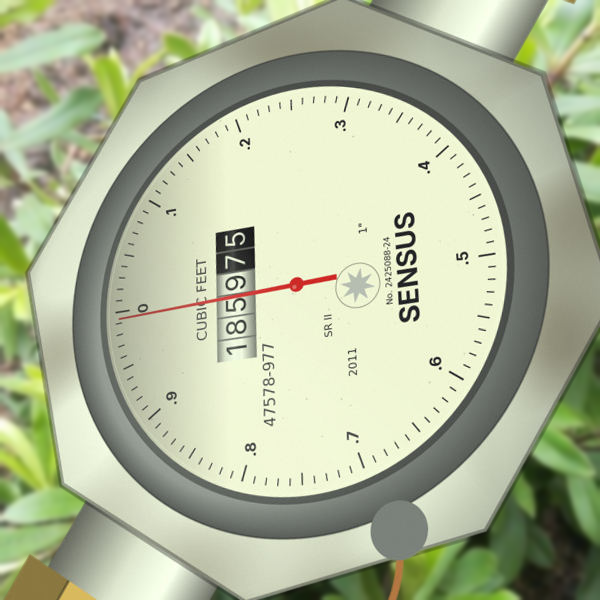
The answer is 185974.99; ft³
